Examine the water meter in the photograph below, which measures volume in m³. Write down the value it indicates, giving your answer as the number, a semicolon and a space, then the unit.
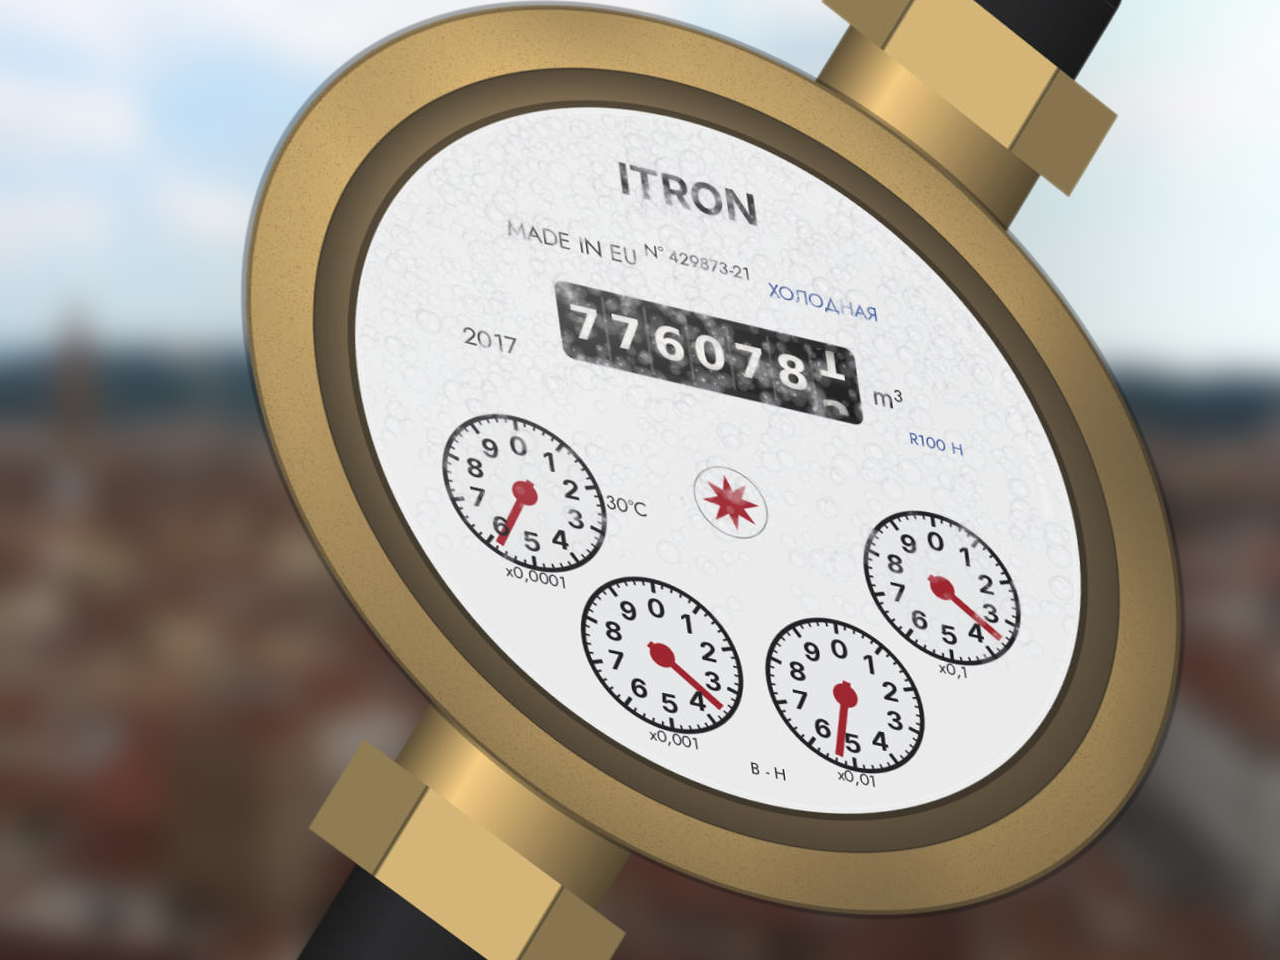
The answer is 7760781.3535; m³
